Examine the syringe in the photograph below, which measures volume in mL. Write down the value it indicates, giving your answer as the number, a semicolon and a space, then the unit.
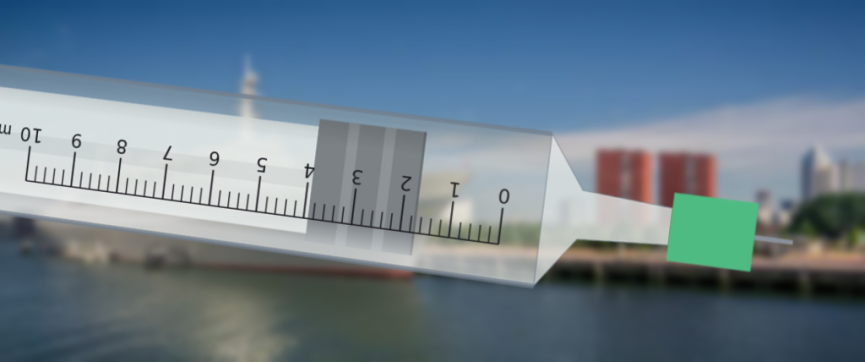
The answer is 1.7; mL
